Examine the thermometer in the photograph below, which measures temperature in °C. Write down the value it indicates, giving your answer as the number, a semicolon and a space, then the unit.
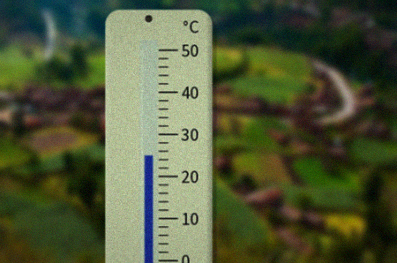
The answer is 25; °C
